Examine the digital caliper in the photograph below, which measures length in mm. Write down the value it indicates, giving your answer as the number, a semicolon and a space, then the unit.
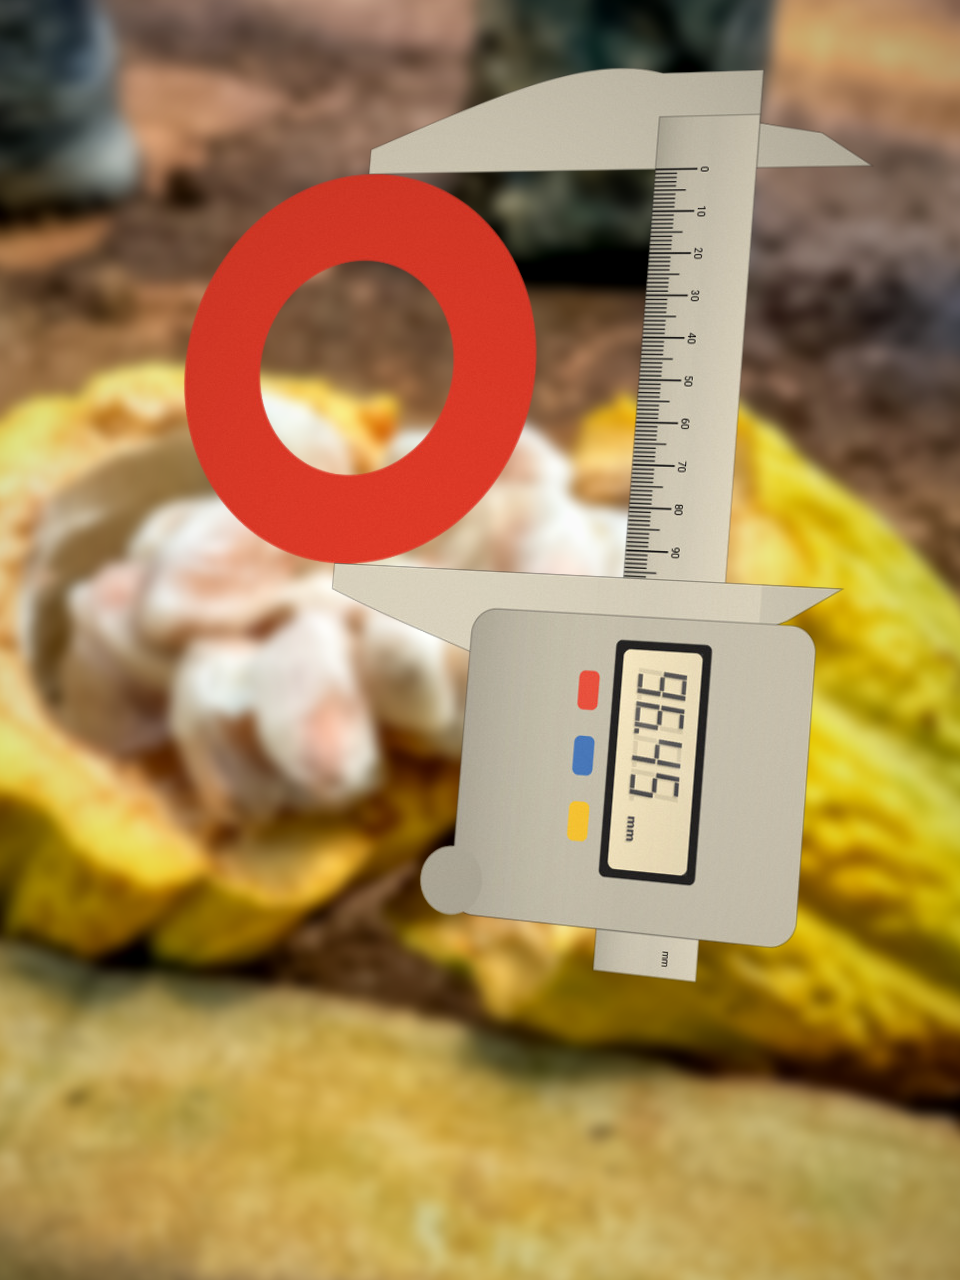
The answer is 96.45; mm
